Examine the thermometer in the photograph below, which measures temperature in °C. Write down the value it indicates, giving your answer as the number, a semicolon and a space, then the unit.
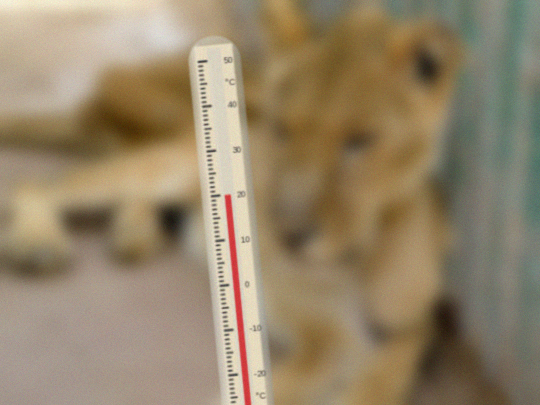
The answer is 20; °C
